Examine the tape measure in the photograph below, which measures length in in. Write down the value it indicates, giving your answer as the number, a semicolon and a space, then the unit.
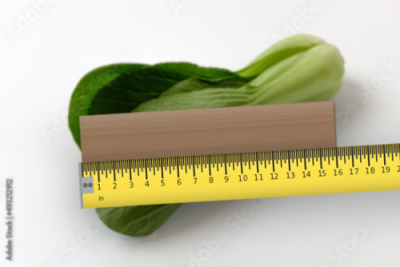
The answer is 16; in
